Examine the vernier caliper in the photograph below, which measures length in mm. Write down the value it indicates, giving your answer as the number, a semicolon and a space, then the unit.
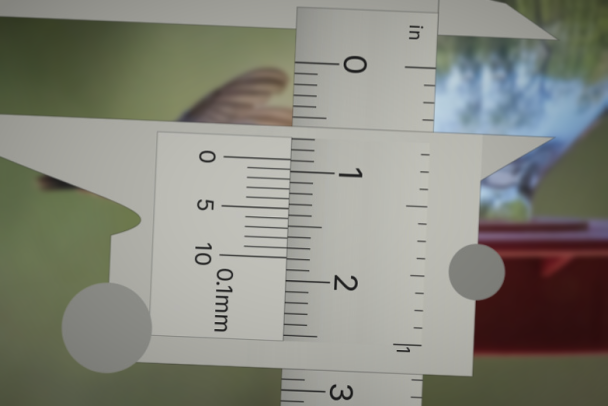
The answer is 8.9; mm
